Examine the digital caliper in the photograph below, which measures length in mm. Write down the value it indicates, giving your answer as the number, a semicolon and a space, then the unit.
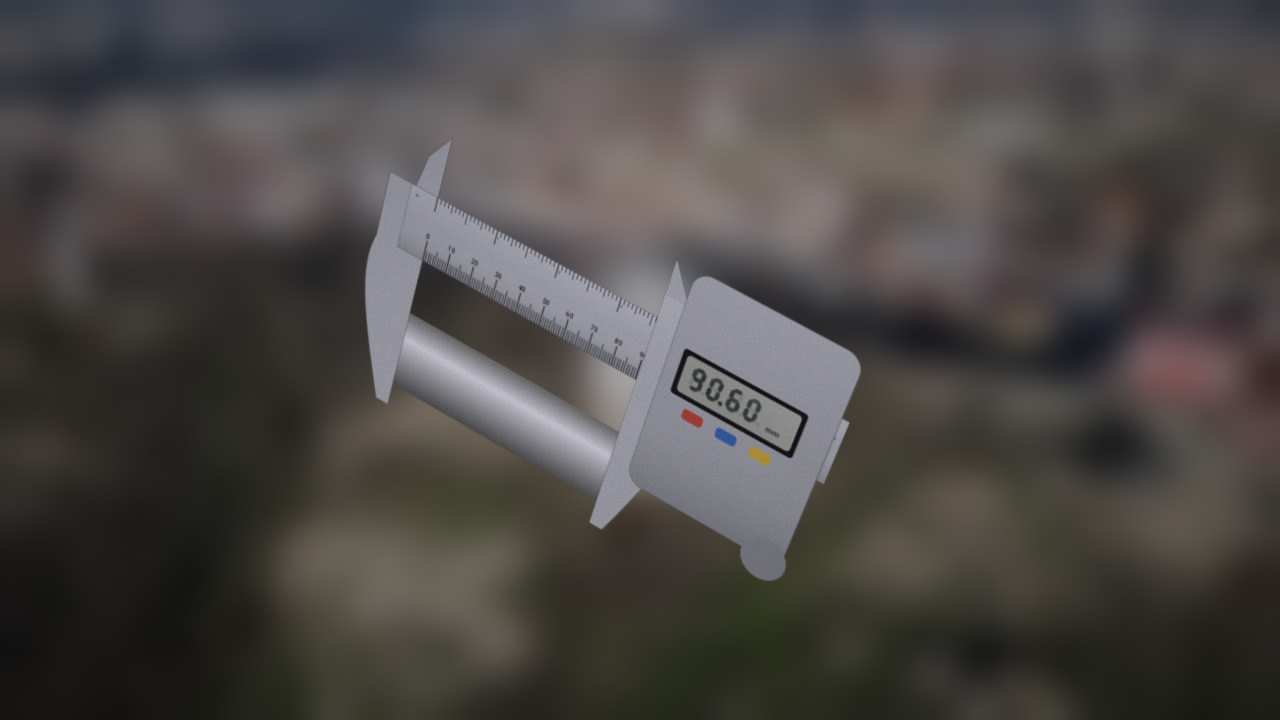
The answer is 90.60; mm
